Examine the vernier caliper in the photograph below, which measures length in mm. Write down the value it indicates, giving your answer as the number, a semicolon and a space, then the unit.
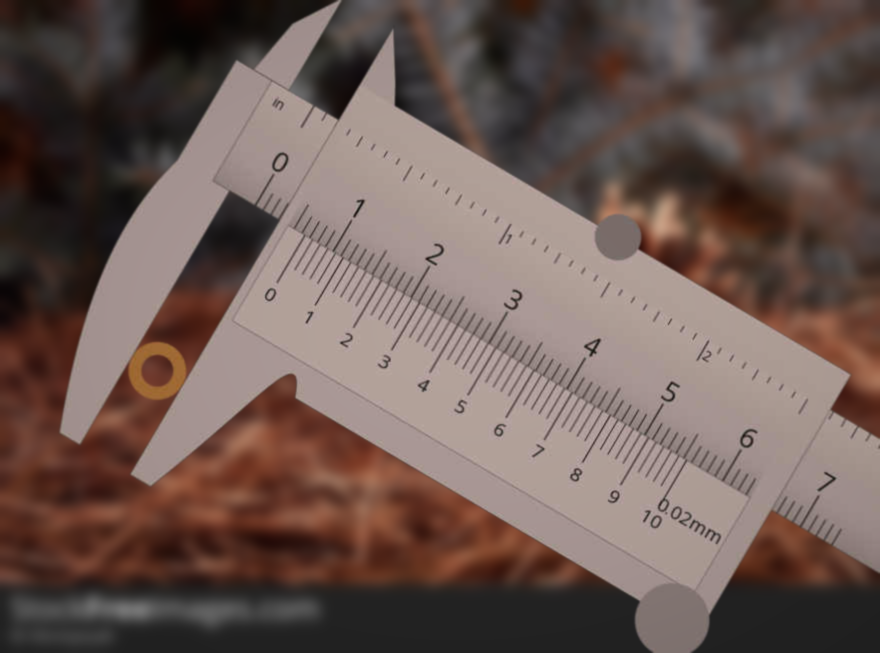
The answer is 6.4; mm
